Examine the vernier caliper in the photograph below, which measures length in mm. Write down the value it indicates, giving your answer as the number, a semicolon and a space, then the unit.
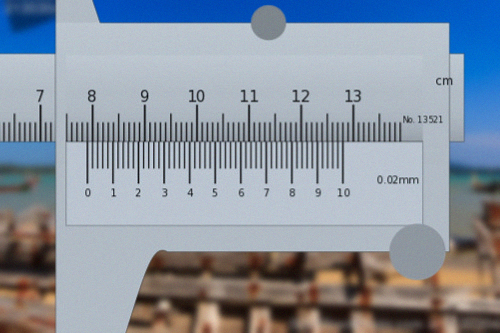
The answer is 79.0; mm
